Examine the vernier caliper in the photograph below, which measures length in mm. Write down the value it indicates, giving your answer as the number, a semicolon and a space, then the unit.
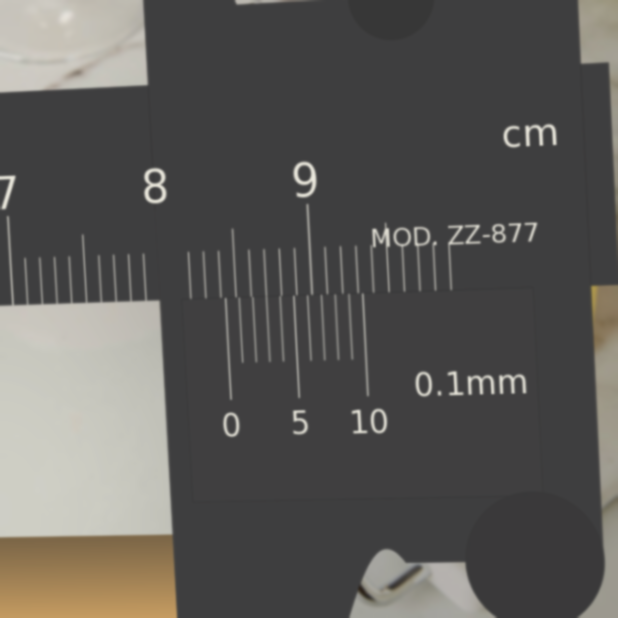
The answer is 84.3; mm
